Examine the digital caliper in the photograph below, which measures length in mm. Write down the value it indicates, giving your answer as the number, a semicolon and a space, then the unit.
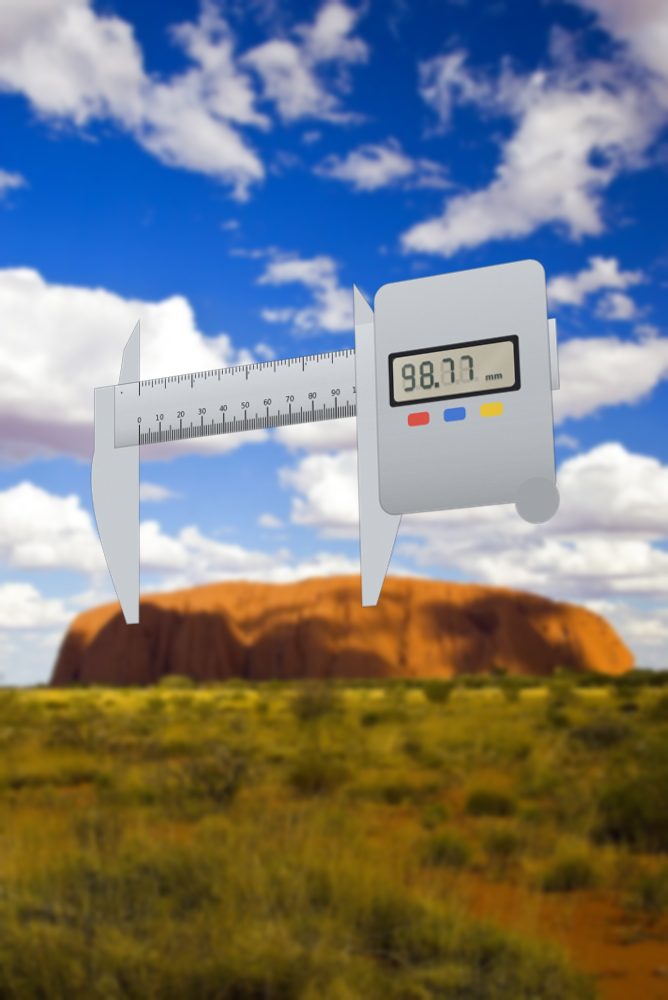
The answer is 98.77; mm
